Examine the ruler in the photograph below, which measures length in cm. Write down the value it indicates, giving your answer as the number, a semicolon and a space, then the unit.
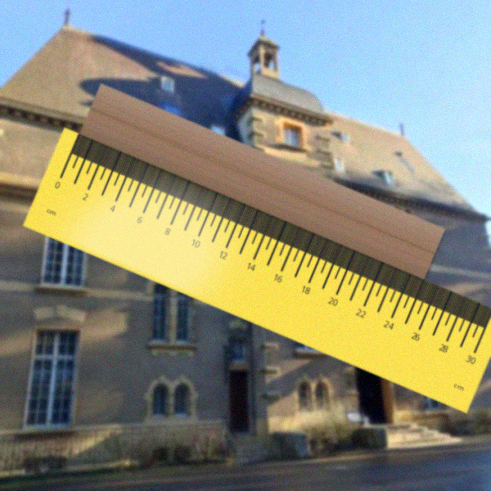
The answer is 25; cm
